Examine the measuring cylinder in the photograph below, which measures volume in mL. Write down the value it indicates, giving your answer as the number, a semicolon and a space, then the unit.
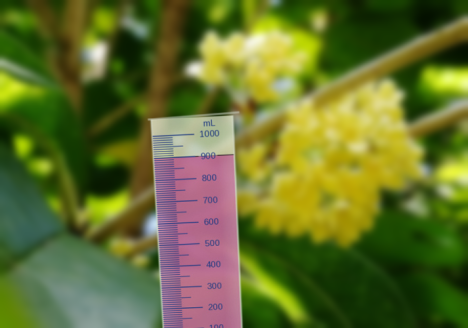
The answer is 900; mL
